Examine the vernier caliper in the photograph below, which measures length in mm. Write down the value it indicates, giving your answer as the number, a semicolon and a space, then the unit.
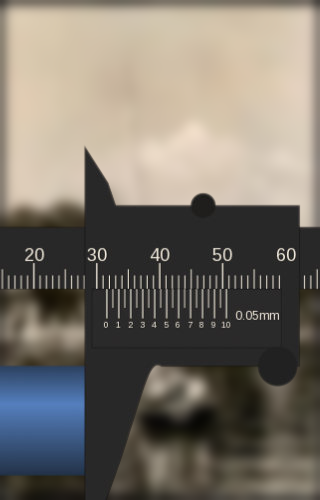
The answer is 31.6; mm
